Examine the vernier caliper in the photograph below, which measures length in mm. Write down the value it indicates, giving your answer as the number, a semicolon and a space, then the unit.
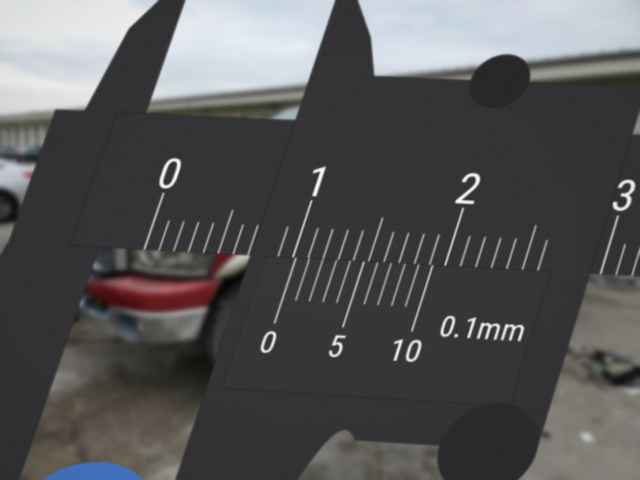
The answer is 10.2; mm
